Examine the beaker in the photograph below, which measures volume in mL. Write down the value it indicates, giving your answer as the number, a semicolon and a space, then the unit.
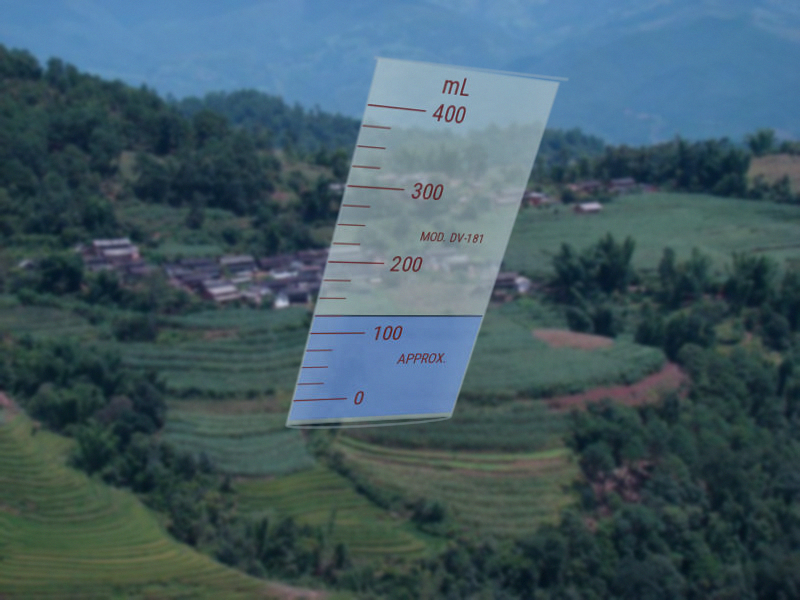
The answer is 125; mL
